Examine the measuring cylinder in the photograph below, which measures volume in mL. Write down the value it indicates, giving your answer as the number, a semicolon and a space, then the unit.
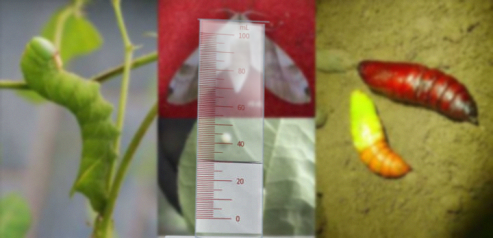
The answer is 30; mL
